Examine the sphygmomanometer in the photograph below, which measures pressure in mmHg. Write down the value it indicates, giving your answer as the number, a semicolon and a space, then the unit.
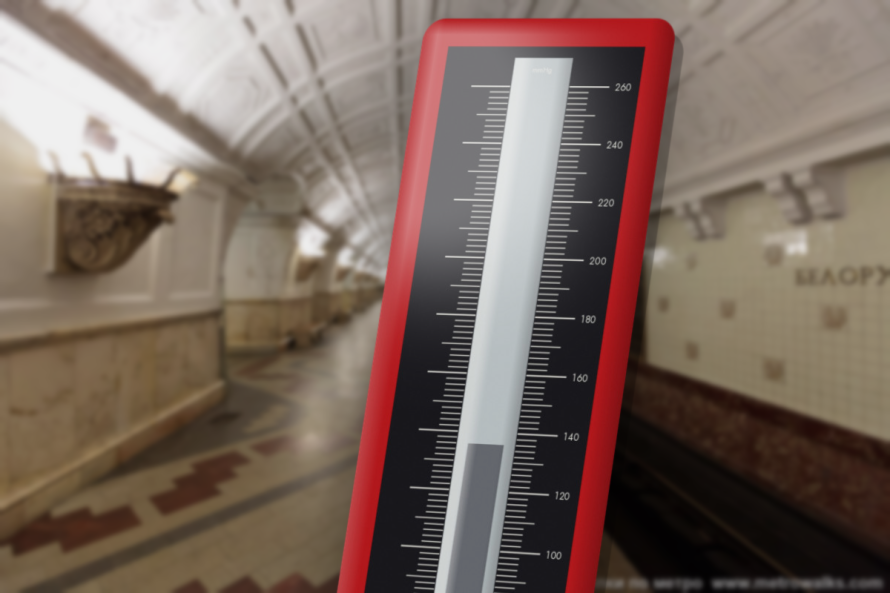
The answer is 136; mmHg
